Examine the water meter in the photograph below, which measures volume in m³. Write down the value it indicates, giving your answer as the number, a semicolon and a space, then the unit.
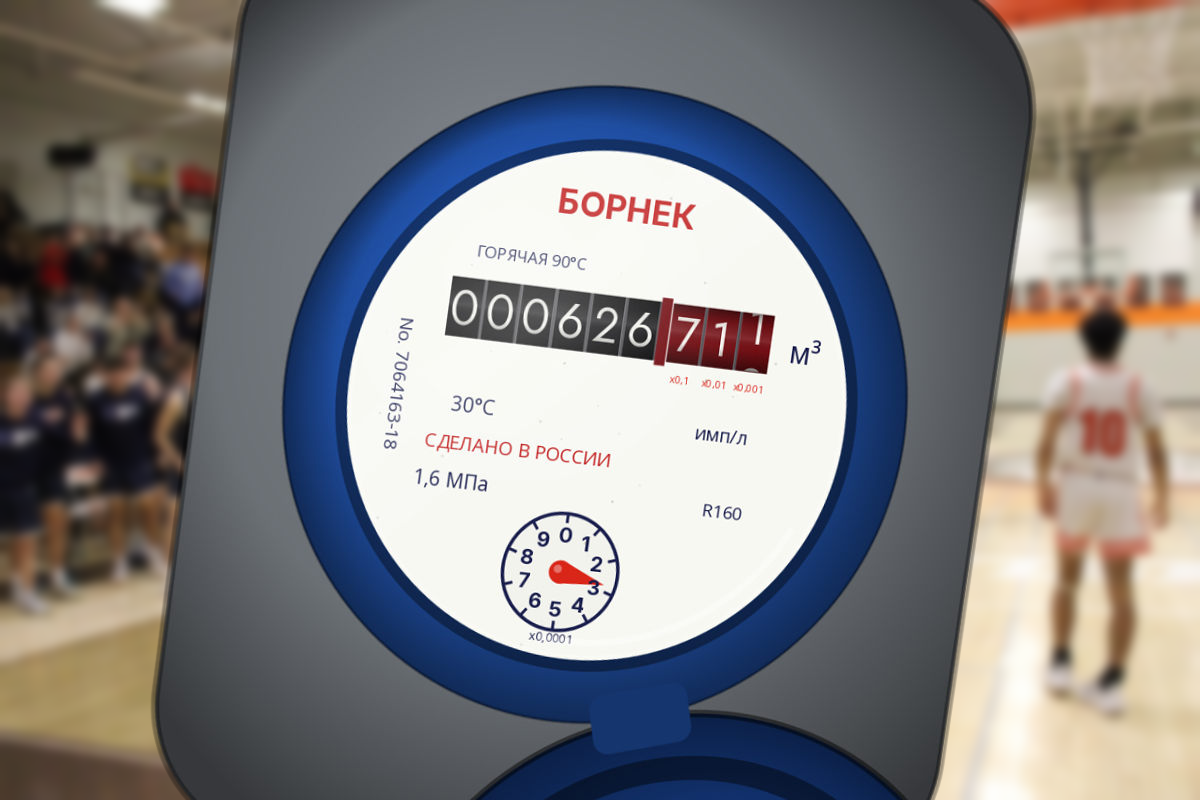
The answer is 626.7112; m³
